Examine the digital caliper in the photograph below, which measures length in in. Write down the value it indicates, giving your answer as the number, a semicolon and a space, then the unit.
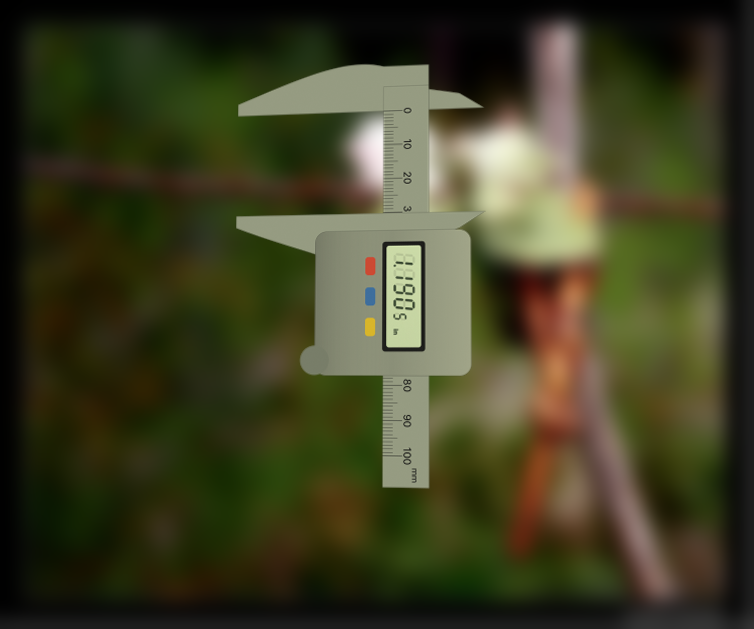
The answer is 1.1905; in
